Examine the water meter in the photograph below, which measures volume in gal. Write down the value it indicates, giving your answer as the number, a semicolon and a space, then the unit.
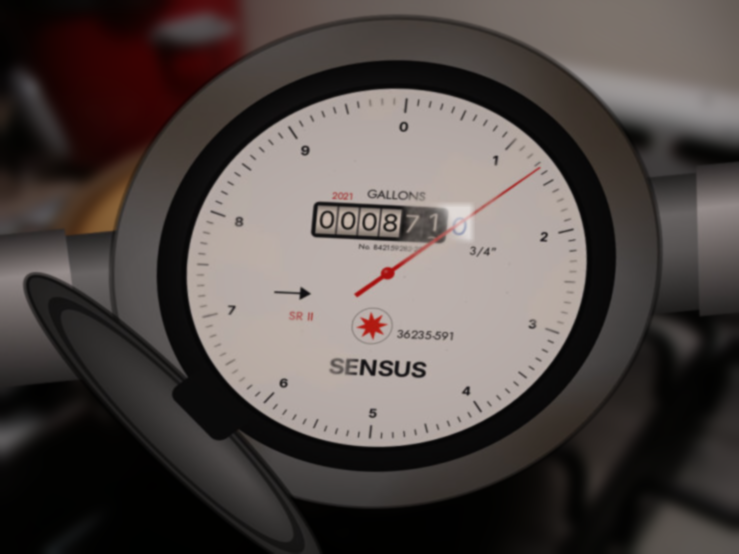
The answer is 8711.3; gal
